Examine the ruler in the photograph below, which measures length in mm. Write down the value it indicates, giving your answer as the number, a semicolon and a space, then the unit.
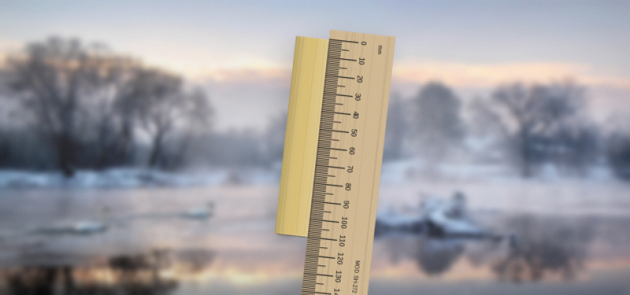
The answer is 110; mm
